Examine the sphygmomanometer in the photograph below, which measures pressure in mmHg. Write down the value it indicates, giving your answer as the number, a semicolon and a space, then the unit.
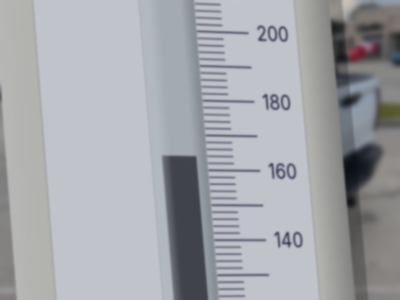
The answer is 164; mmHg
